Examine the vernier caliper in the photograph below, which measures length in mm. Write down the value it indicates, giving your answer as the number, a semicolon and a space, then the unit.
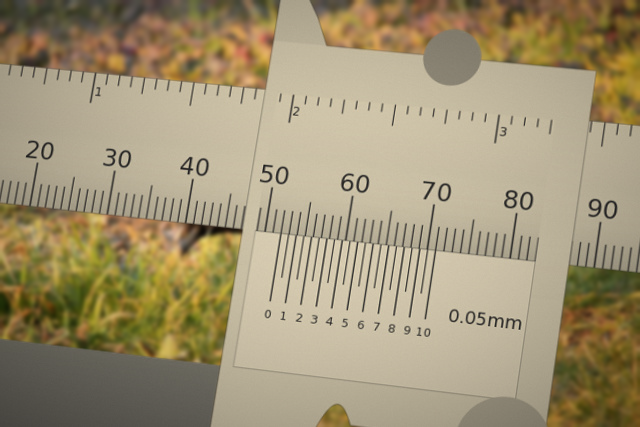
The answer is 52.0; mm
